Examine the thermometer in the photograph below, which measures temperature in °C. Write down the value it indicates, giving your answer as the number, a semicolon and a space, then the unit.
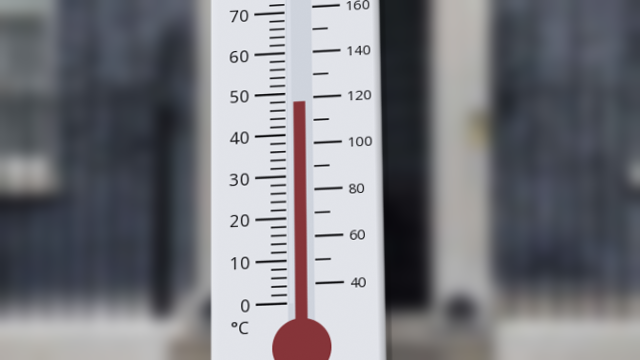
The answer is 48; °C
